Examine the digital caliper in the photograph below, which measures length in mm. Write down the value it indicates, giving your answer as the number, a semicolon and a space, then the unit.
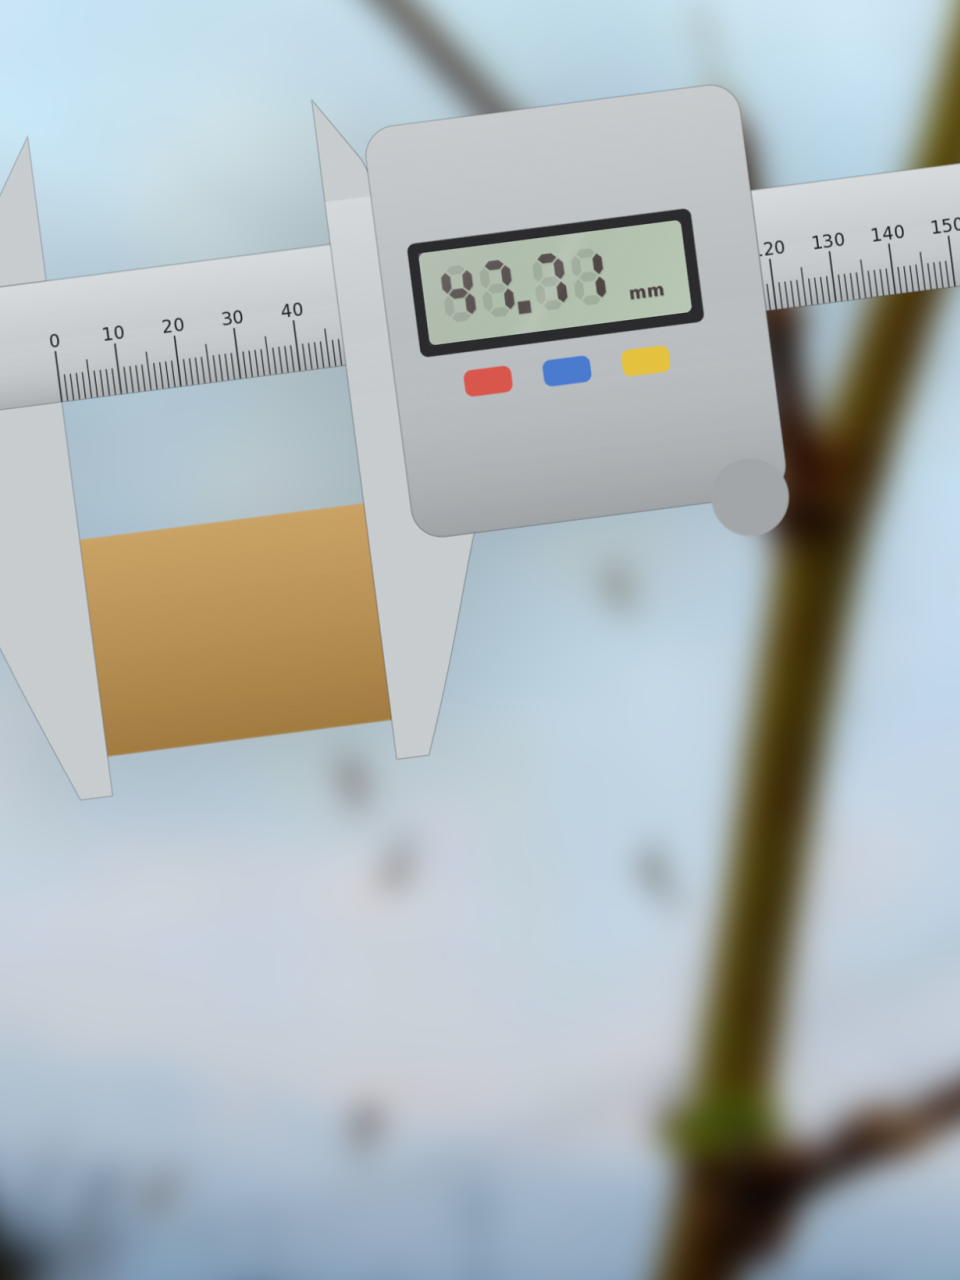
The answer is 47.71; mm
